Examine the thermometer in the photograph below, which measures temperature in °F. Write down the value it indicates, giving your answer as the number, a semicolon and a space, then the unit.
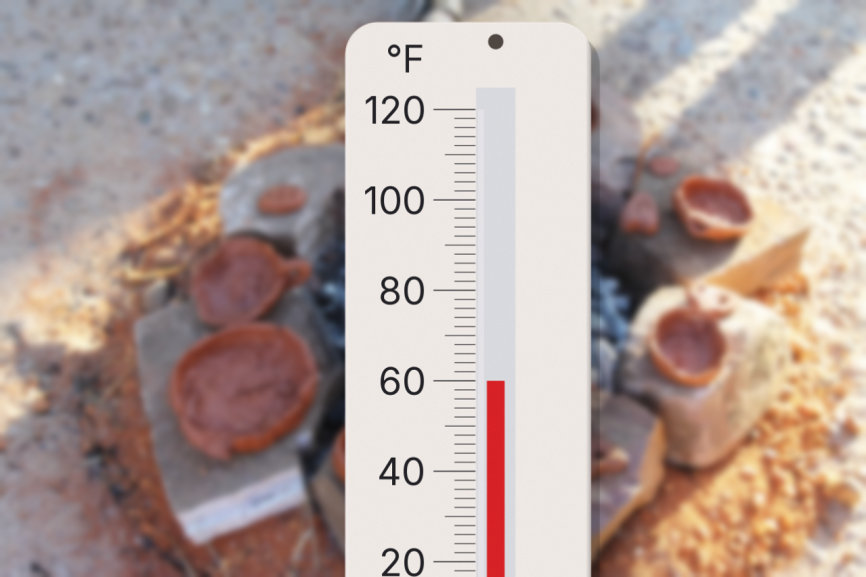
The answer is 60; °F
